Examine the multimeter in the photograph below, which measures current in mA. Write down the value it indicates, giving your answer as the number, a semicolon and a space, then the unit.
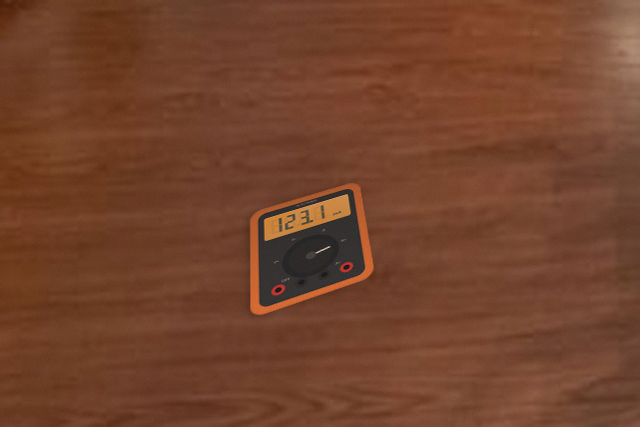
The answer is 123.1; mA
